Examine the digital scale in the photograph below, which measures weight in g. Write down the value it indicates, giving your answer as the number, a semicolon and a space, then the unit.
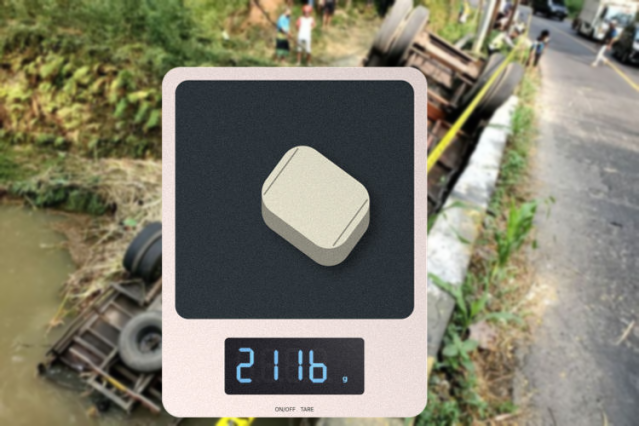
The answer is 2116; g
